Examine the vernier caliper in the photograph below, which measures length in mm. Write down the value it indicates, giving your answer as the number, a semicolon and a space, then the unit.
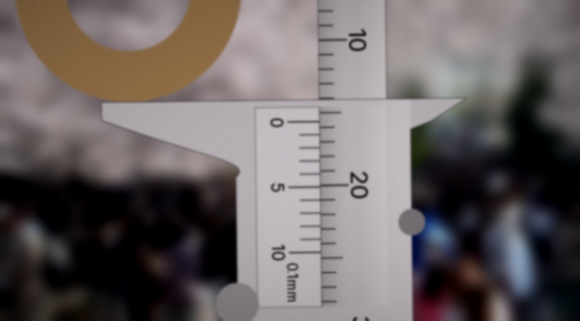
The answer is 15.6; mm
